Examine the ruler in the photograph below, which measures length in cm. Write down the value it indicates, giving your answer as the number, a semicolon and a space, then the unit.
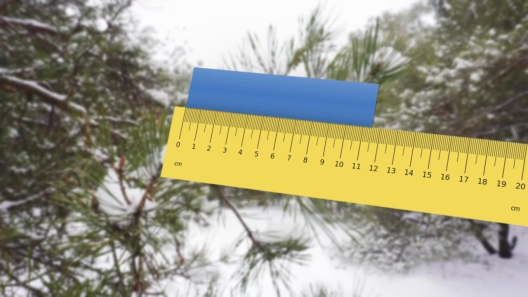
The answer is 11.5; cm
